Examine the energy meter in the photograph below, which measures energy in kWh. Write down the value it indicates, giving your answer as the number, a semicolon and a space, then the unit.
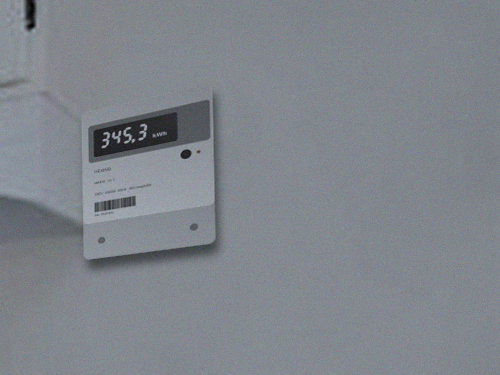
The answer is 345.3; kWh
